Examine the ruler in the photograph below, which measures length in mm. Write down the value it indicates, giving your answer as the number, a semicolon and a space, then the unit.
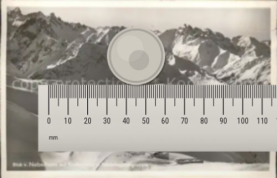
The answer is 30; mm
